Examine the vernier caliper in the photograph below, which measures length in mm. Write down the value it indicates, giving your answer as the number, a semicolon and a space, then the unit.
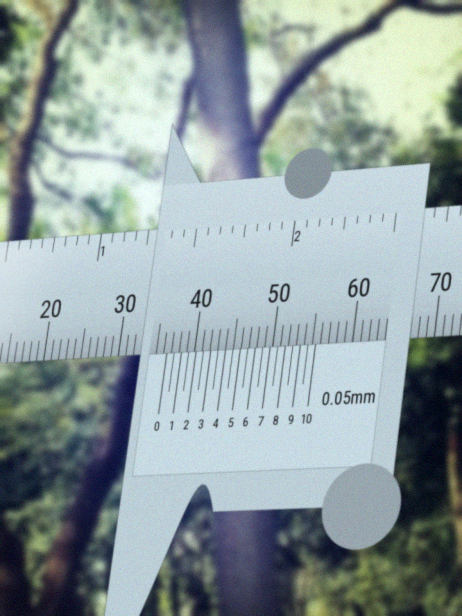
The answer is 36.4; mm
